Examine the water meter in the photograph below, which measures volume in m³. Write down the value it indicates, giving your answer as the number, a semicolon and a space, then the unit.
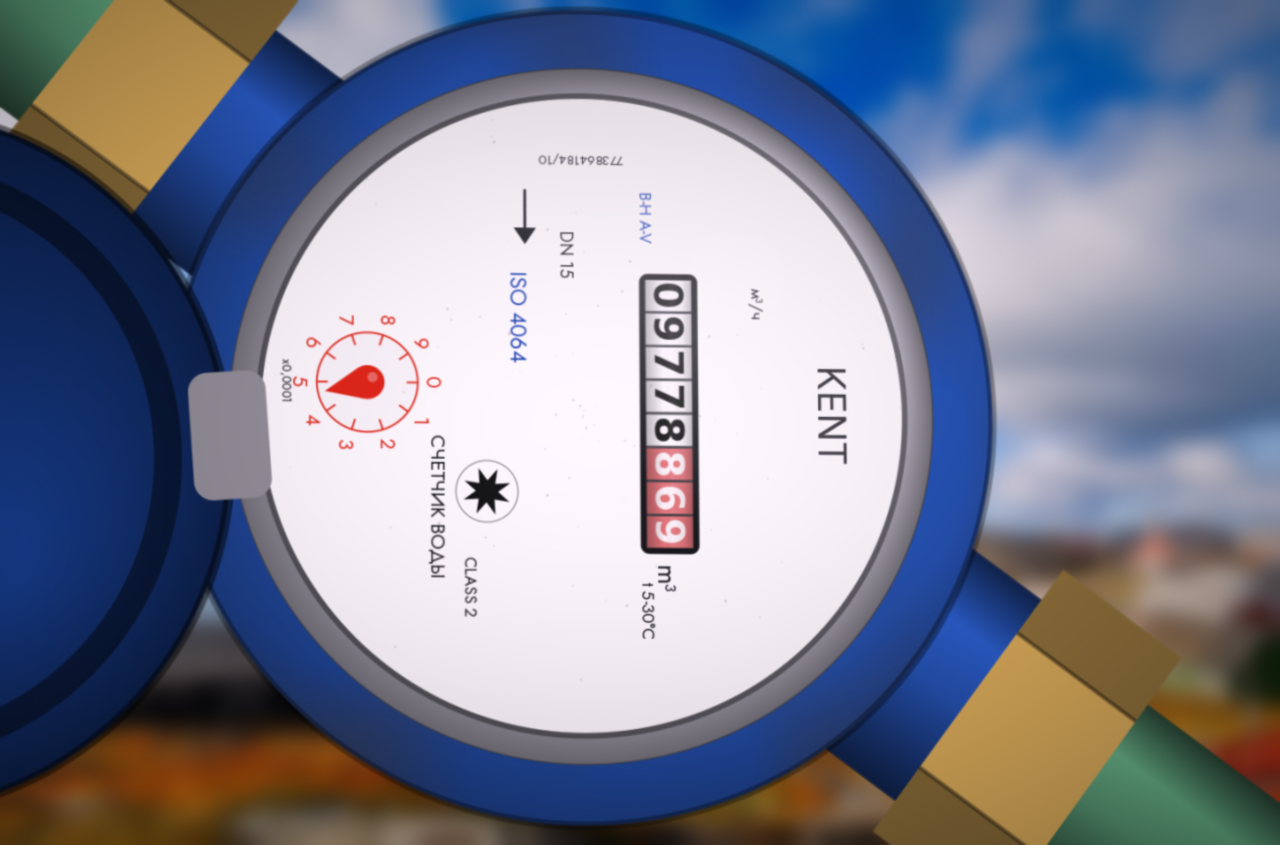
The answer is 9778.8694; m³
